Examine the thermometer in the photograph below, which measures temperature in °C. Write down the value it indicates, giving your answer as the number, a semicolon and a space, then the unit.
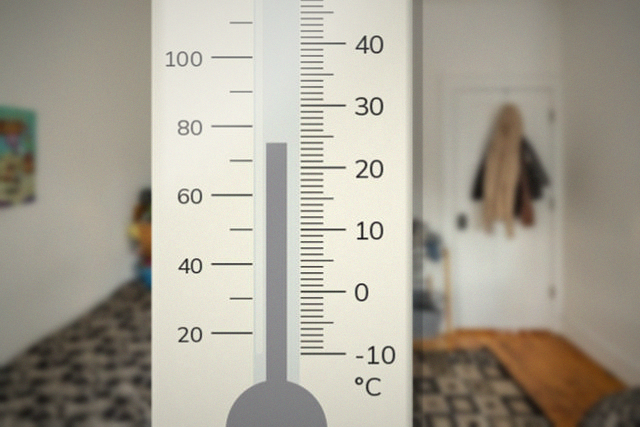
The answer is 24; °C
